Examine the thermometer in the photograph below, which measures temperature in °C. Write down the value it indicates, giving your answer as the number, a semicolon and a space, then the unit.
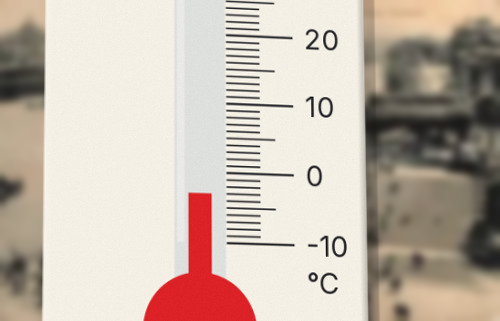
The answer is -3; °C
